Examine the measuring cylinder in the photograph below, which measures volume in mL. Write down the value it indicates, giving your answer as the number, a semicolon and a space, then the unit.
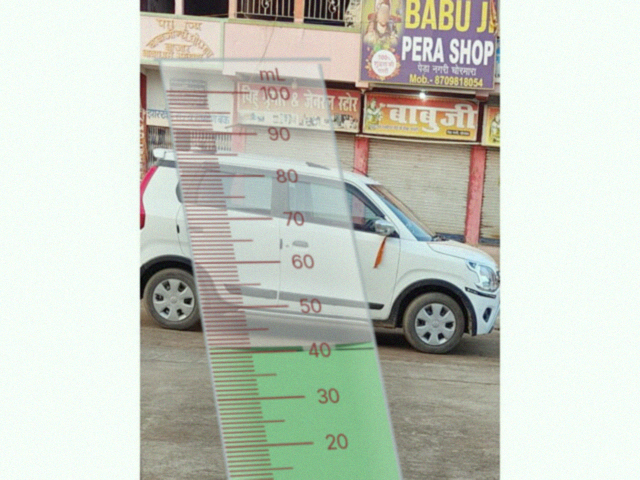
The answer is 40; mL
